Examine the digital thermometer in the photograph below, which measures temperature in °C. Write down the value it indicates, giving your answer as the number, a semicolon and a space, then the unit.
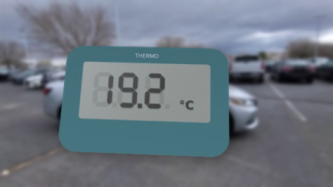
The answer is 19.2; °C
